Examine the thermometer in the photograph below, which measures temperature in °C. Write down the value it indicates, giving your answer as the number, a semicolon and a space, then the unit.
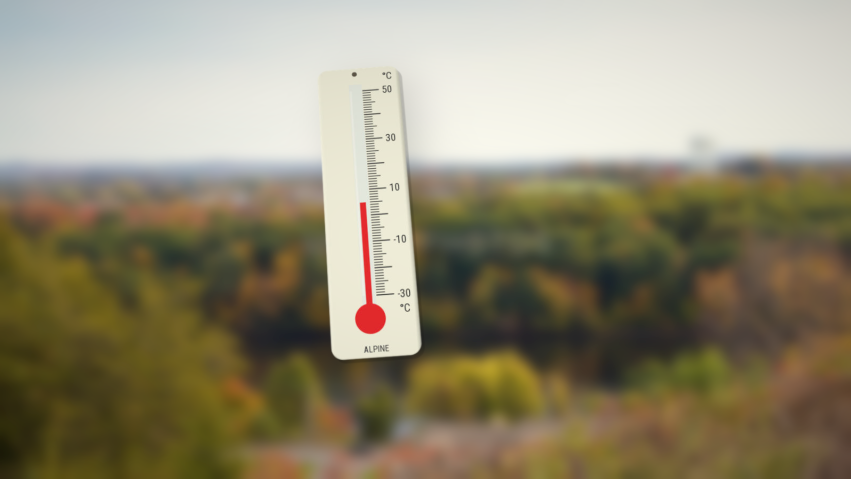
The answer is 5; °C
